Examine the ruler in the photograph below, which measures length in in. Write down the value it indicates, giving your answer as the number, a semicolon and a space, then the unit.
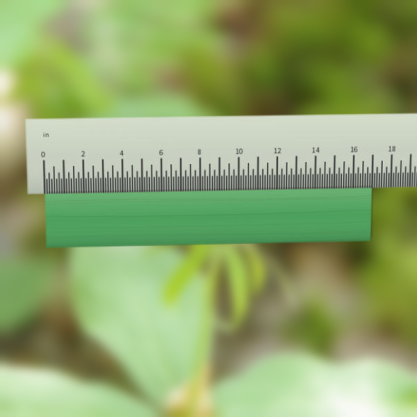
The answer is 17; in
